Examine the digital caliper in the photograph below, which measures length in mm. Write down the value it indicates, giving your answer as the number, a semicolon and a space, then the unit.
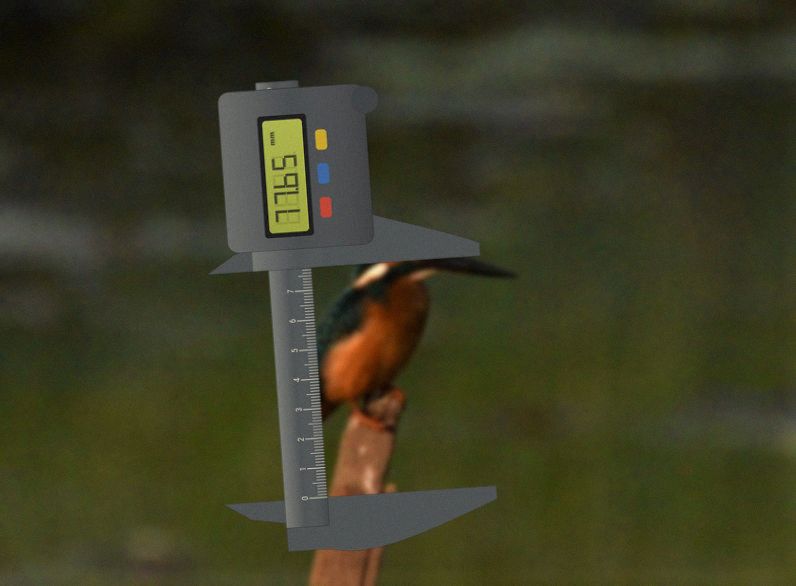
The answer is 77.65; mm
